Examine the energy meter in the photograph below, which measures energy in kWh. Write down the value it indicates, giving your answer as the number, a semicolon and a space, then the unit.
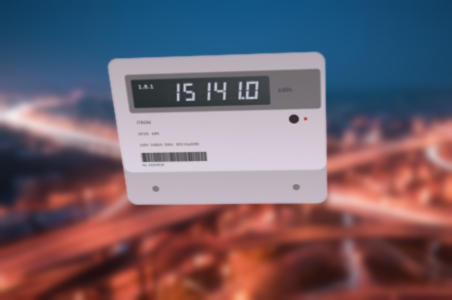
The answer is 15141.0; kWh
